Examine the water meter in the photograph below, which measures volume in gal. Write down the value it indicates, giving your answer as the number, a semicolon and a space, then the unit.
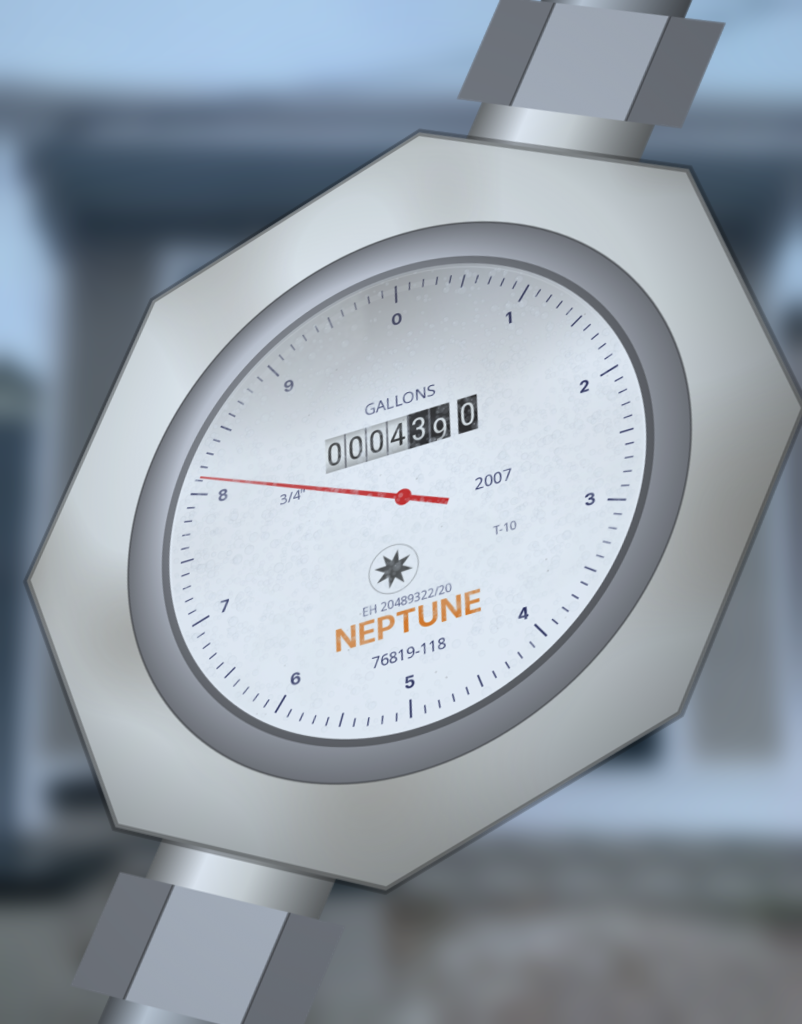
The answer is 4388.1; gal
